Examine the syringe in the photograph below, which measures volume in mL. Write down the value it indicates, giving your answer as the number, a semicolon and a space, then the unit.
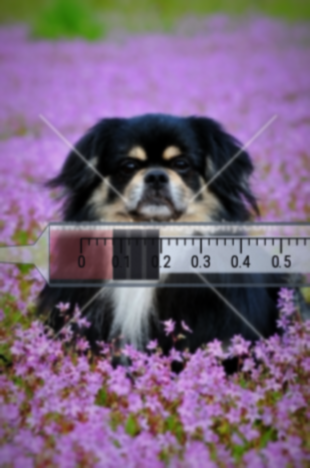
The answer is 0.08; mL
